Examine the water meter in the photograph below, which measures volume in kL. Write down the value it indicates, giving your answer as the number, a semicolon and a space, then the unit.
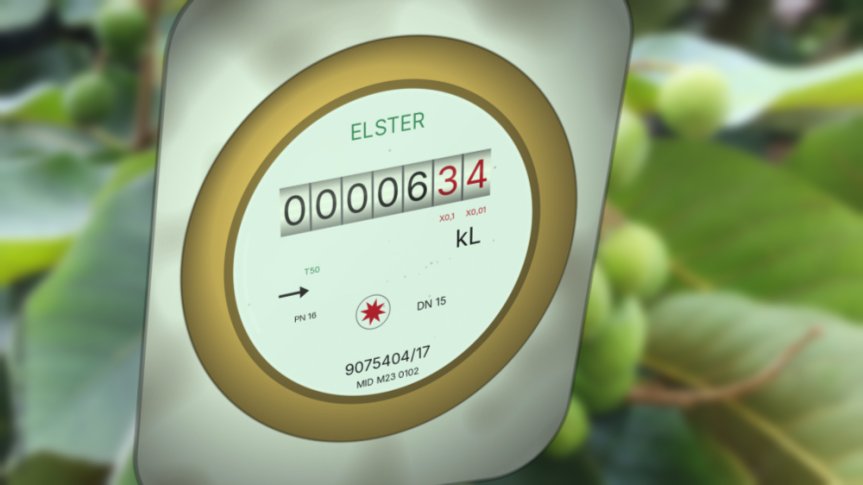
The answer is 6.34; kL
